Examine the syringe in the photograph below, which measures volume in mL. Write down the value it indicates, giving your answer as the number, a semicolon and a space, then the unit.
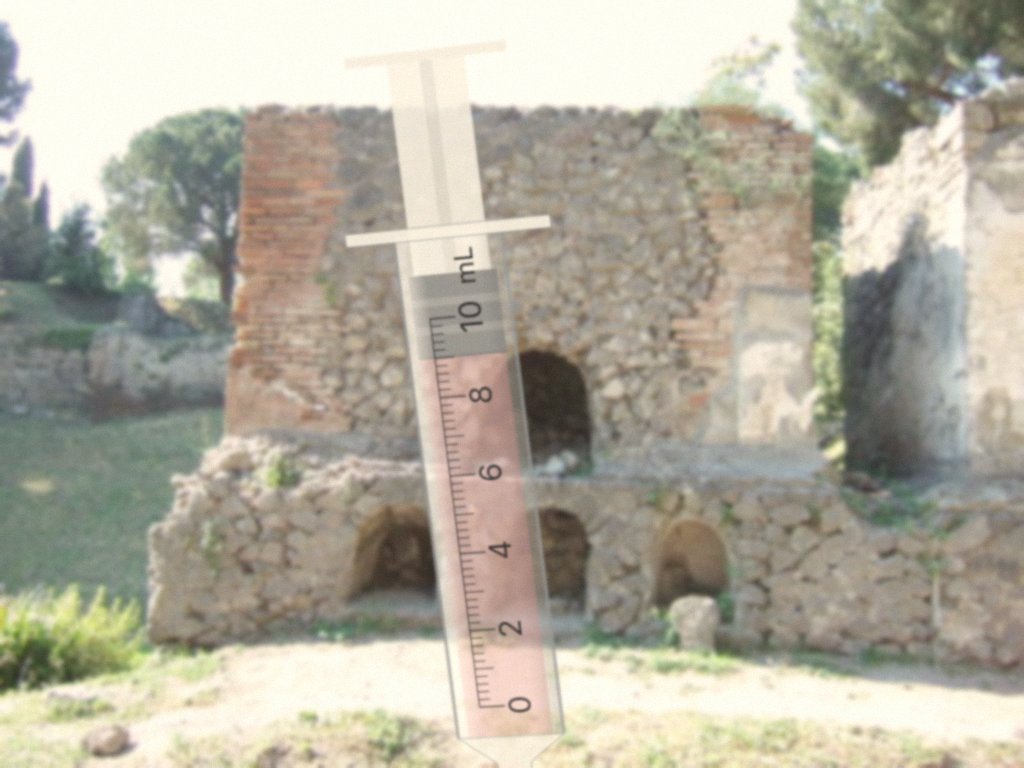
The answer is 9; mL
